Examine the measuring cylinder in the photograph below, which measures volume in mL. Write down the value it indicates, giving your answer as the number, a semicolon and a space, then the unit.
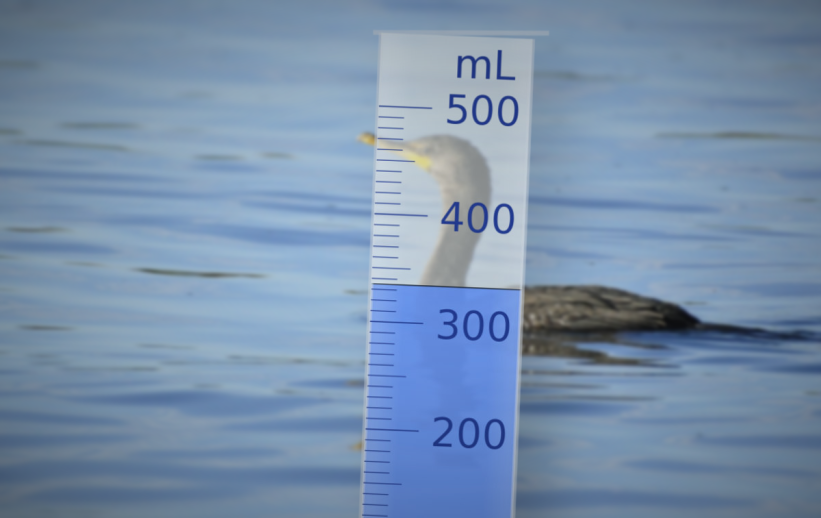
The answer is 335; mL
